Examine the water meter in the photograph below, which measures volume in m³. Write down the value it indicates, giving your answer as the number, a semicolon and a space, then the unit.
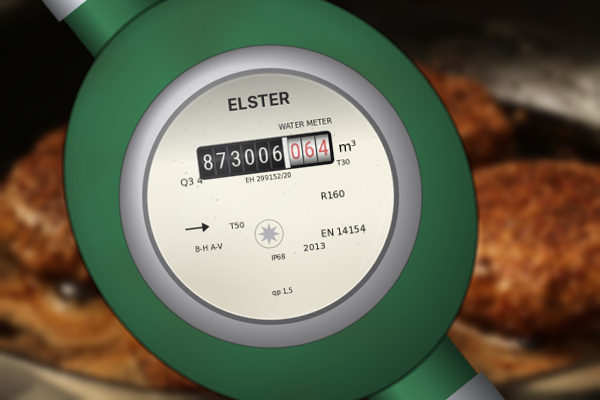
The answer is 873006.064; m³
